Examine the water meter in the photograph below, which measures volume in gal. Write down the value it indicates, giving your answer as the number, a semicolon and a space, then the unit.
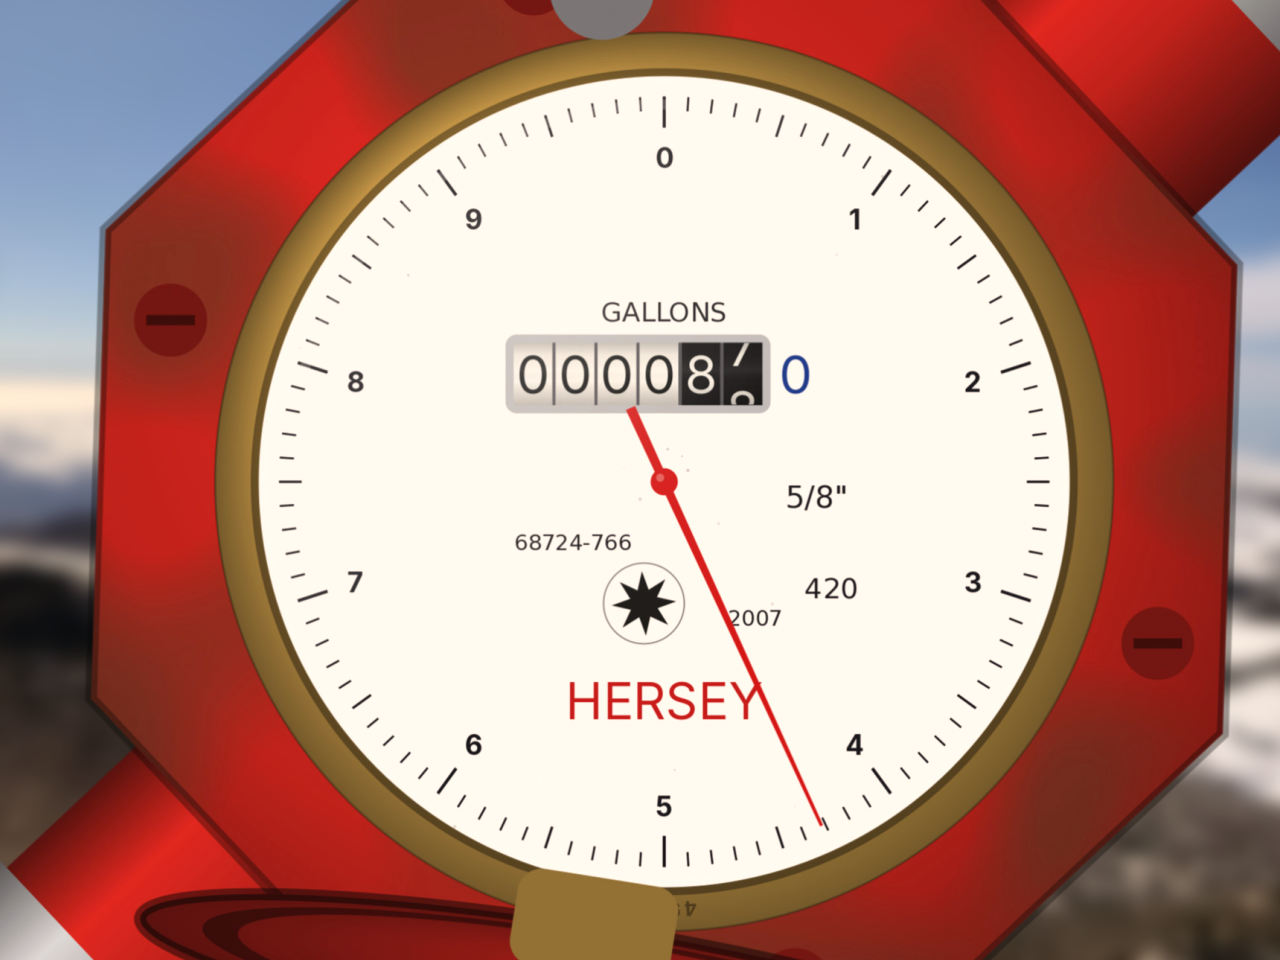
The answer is 874.3; gal
